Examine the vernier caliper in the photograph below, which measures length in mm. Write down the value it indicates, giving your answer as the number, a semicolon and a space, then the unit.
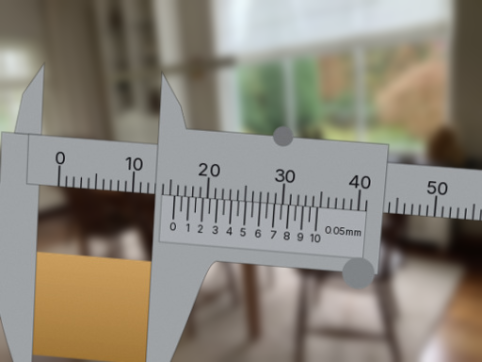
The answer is 15.6; mm
